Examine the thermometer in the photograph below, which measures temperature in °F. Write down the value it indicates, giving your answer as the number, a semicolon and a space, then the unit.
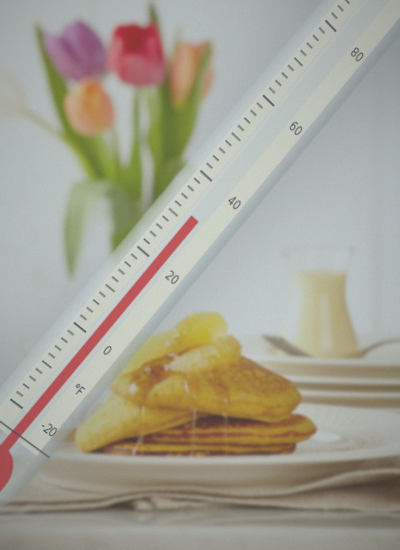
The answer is 32; °F
